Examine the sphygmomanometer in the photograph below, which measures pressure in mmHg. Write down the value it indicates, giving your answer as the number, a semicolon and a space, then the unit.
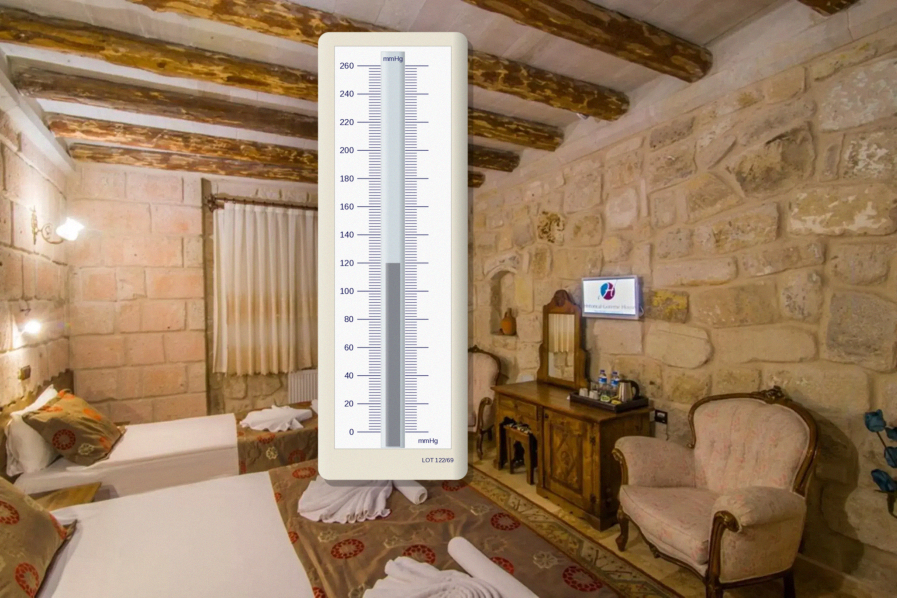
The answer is 120; mmHg
